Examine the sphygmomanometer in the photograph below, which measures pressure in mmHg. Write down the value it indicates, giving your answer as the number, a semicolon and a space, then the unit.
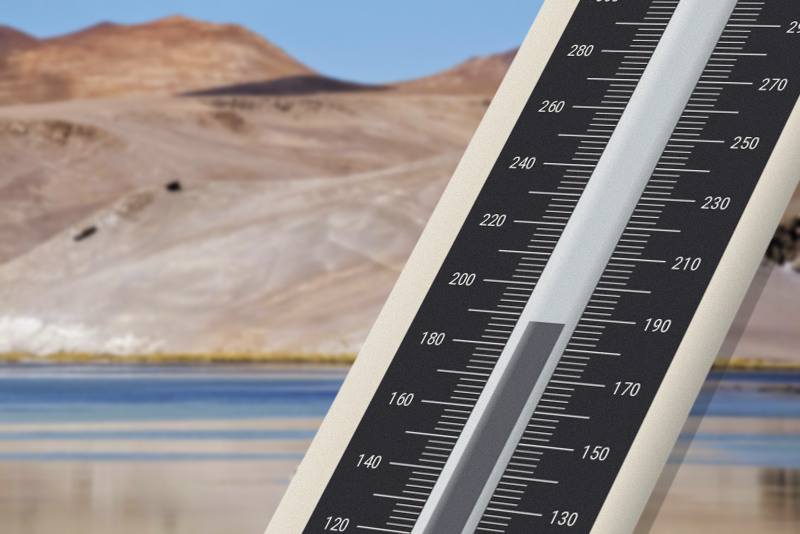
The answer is 188; mmHg
